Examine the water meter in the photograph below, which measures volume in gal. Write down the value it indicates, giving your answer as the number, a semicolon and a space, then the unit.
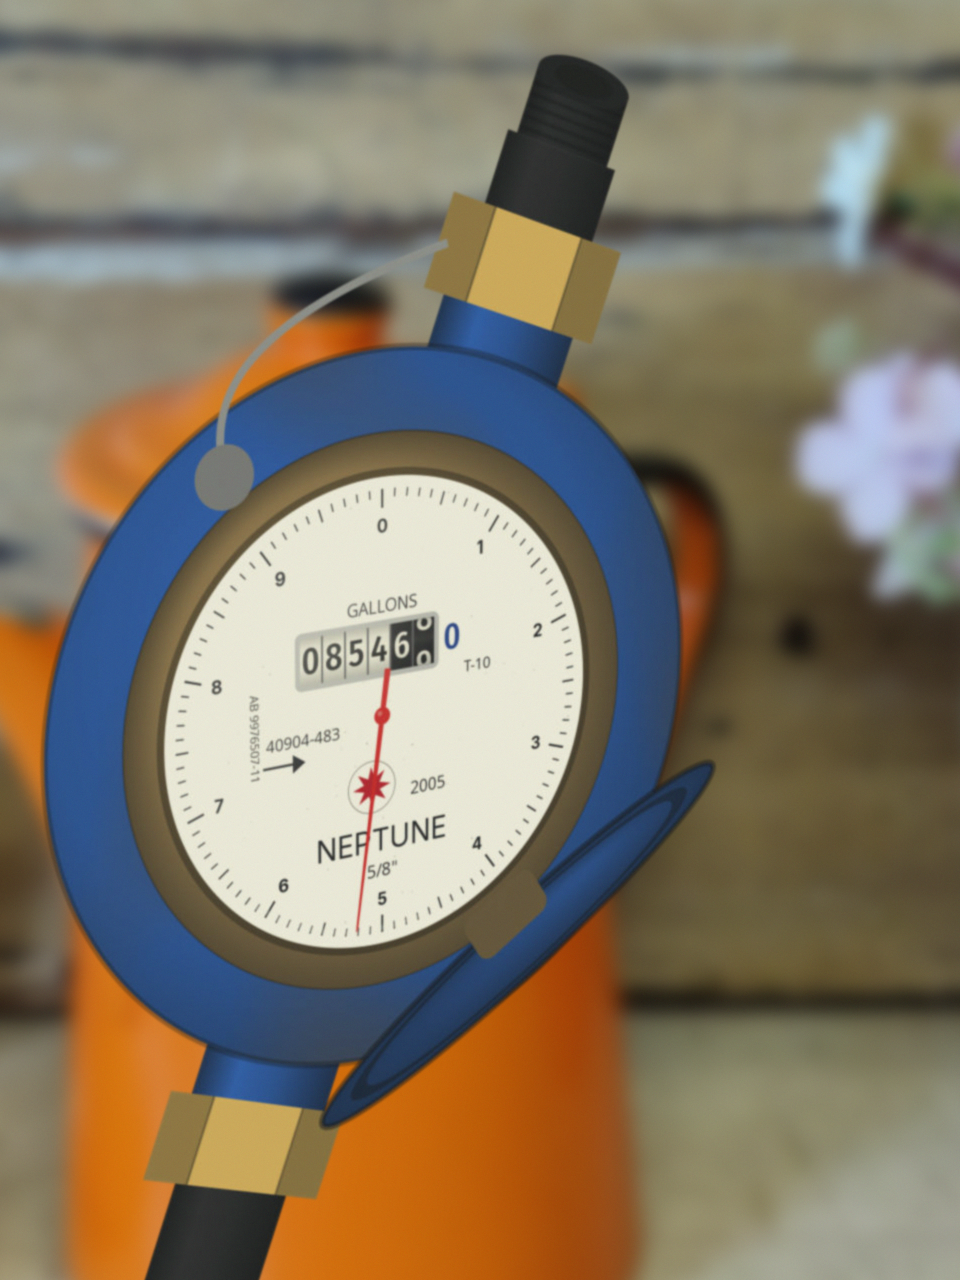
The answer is 854685.2; gal
